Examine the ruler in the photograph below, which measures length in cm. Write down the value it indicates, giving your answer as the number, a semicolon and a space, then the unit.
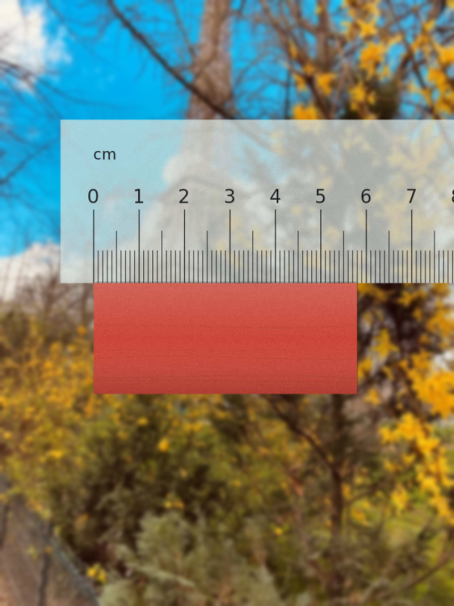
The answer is 5.8; cm
